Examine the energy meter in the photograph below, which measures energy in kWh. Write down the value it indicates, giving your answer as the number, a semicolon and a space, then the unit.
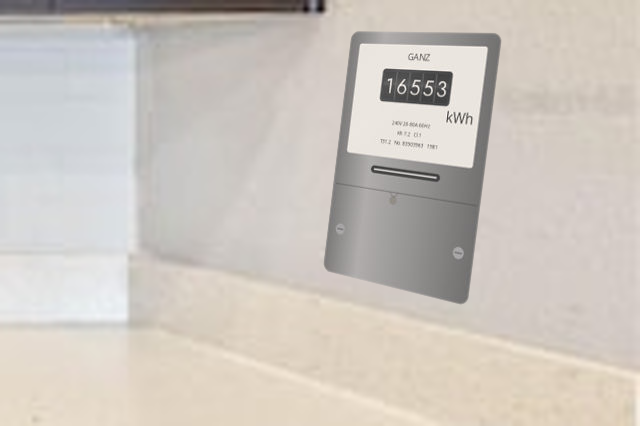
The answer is 16553; kWh
